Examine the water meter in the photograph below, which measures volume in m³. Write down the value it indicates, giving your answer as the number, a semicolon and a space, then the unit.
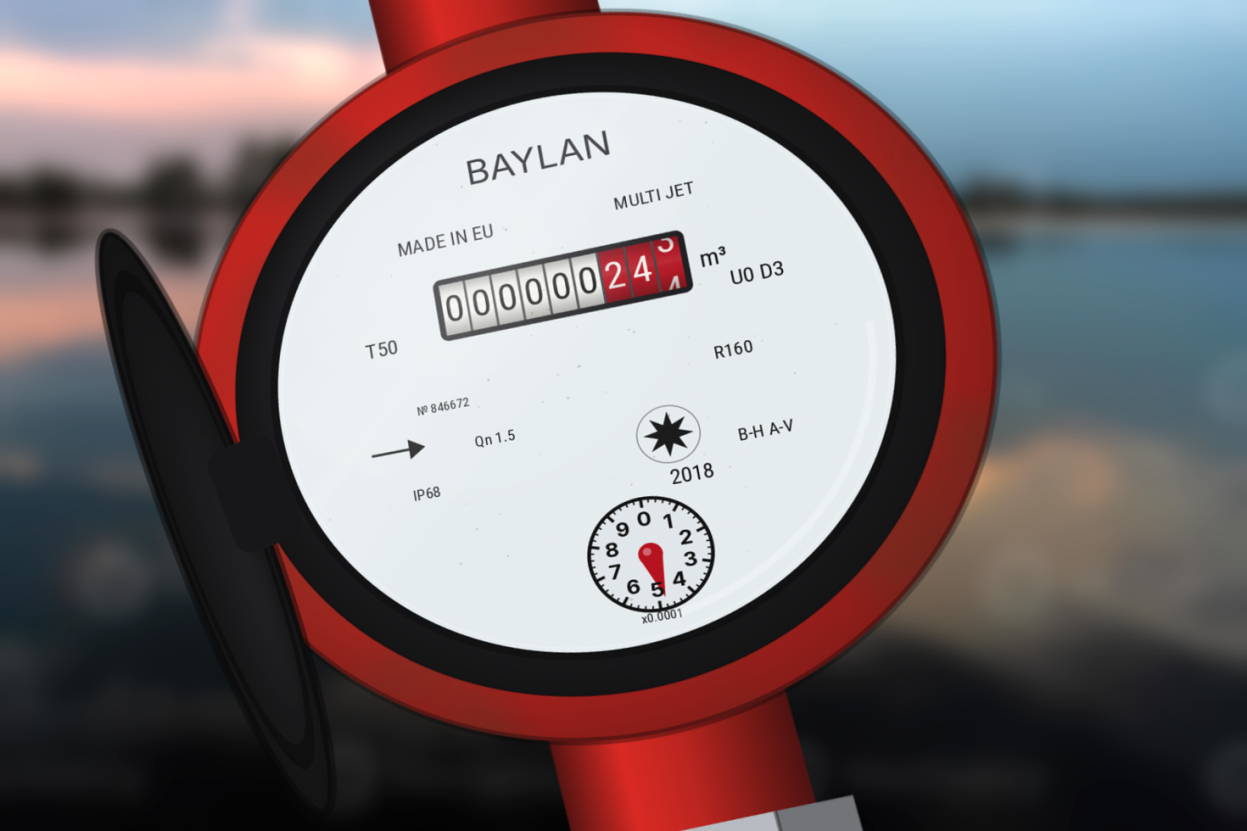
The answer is 0.2434; m³
